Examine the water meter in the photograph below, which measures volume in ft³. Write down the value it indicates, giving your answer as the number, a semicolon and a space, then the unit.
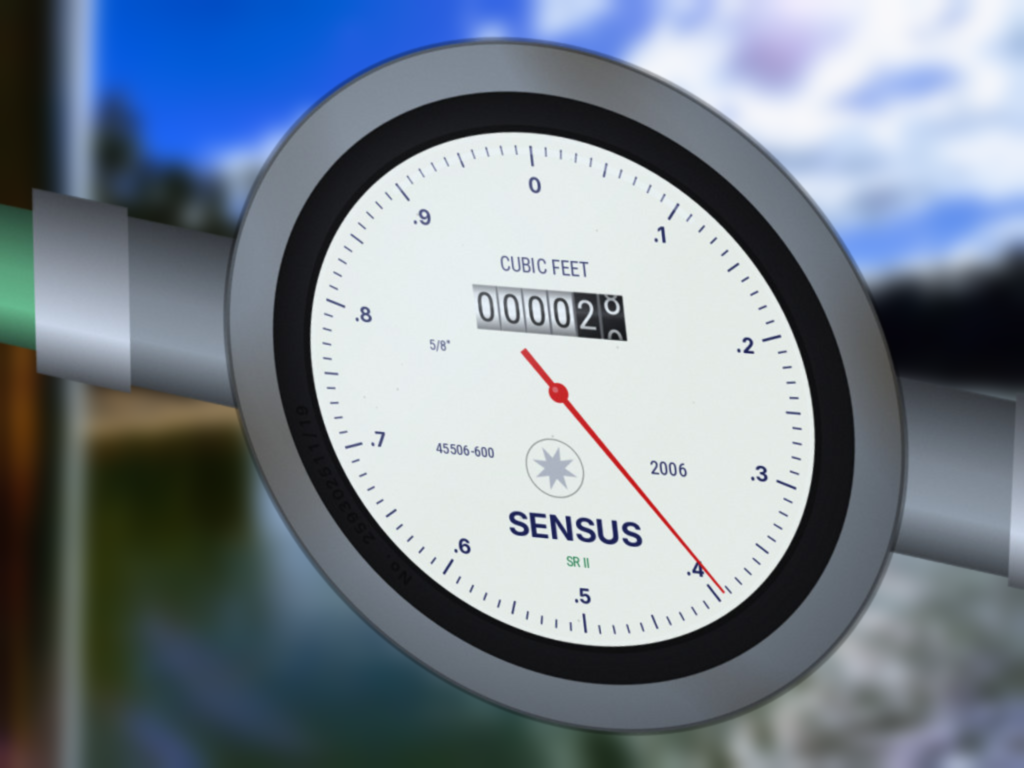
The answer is 28.39; ft³
